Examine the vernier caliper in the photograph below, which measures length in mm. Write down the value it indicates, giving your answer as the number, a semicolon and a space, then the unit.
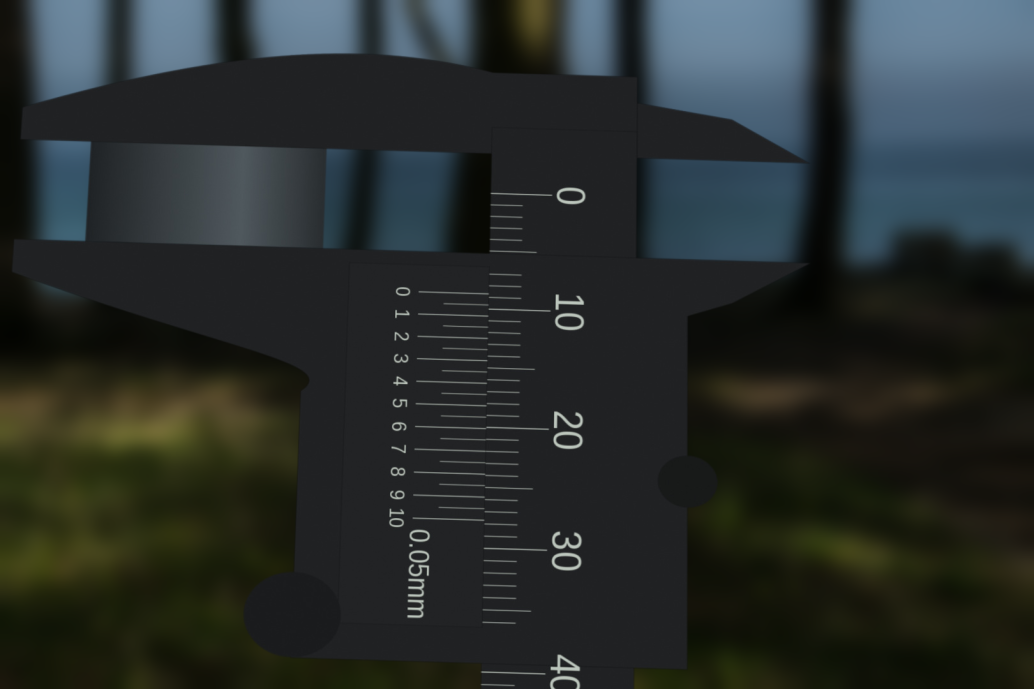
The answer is 8.7; mm
